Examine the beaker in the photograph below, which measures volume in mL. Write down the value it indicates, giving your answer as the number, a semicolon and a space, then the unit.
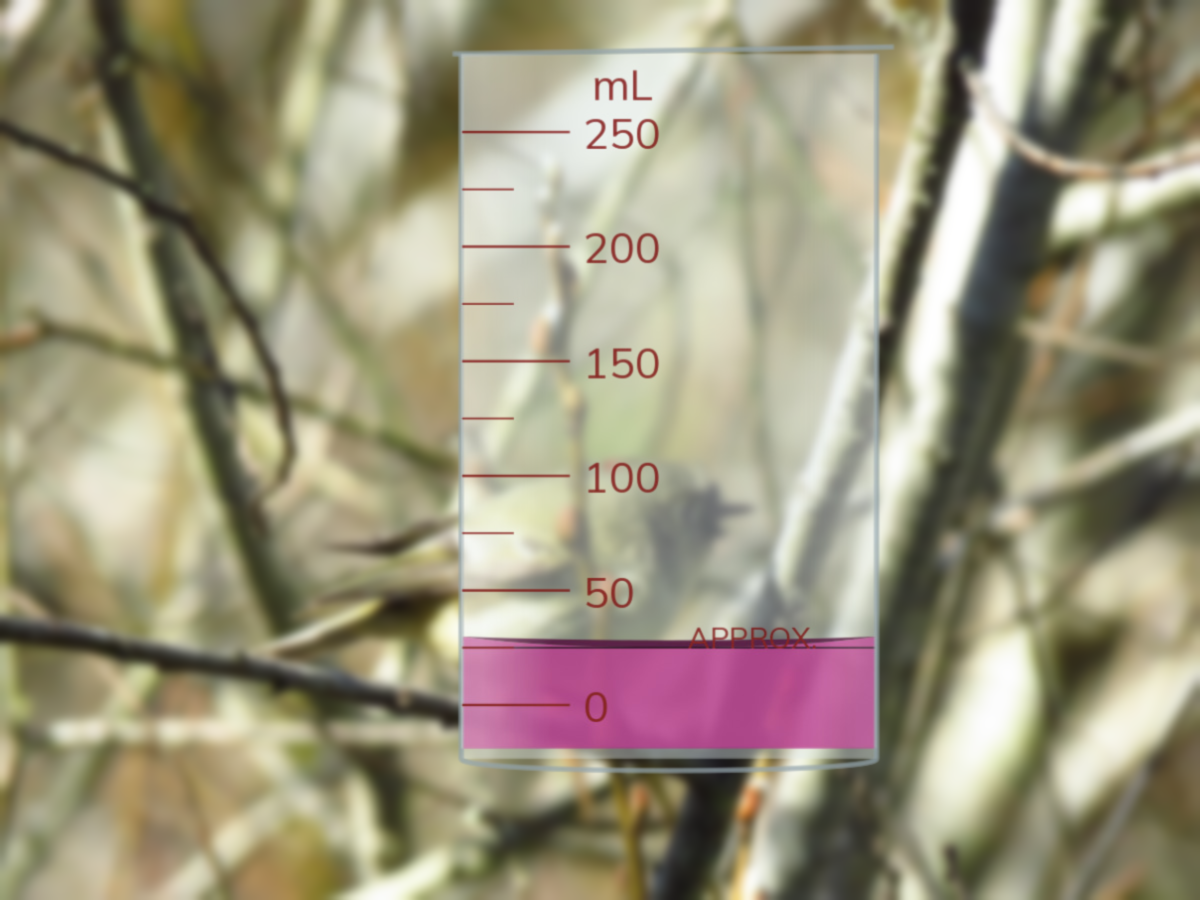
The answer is 25; mL
